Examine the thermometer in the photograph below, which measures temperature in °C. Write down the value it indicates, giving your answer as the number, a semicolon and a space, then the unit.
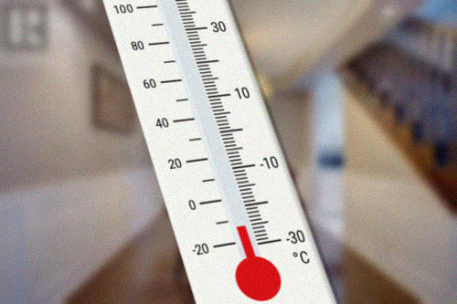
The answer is -25; °C
